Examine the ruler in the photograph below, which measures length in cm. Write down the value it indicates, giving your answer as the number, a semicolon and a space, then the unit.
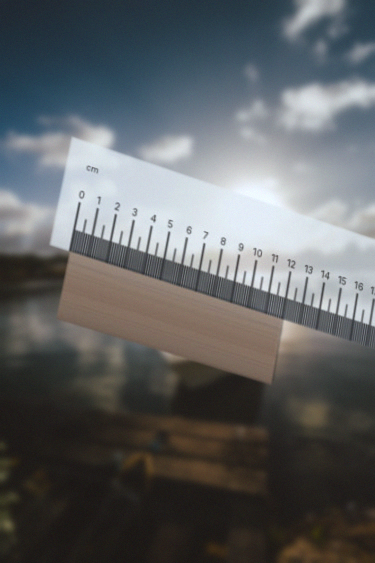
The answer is 12; cm
